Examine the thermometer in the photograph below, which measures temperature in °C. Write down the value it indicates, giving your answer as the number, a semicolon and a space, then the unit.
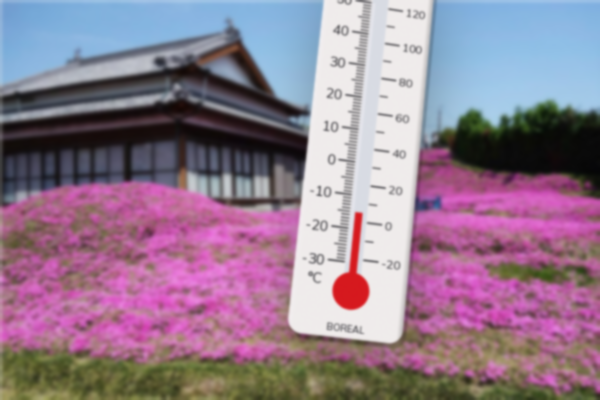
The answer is -15; °C
